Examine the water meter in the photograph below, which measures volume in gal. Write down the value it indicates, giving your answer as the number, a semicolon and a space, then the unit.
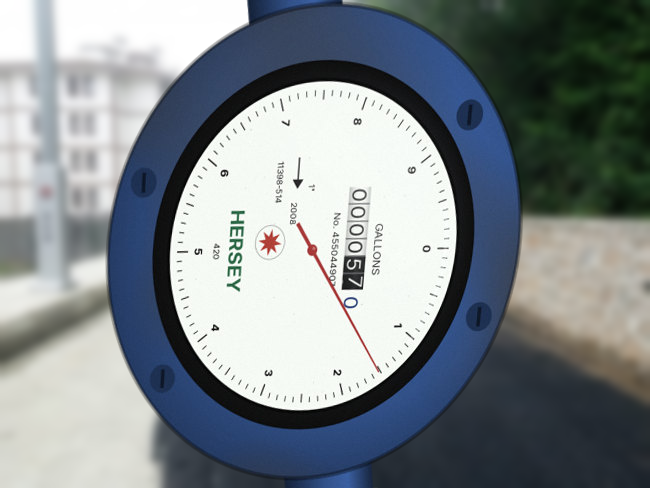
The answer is 571.5; gal
